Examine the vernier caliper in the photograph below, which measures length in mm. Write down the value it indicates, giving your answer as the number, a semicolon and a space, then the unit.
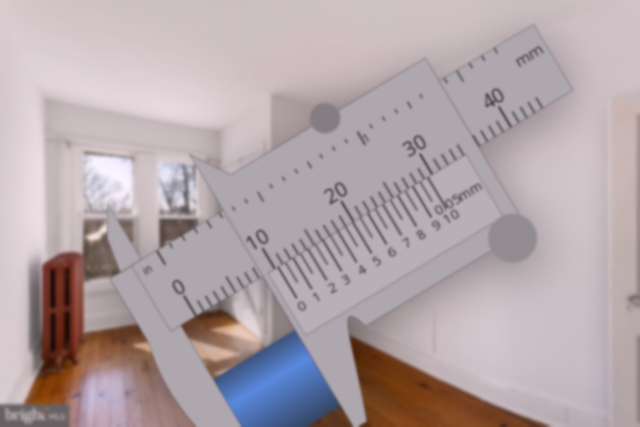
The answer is 10.4; mm
